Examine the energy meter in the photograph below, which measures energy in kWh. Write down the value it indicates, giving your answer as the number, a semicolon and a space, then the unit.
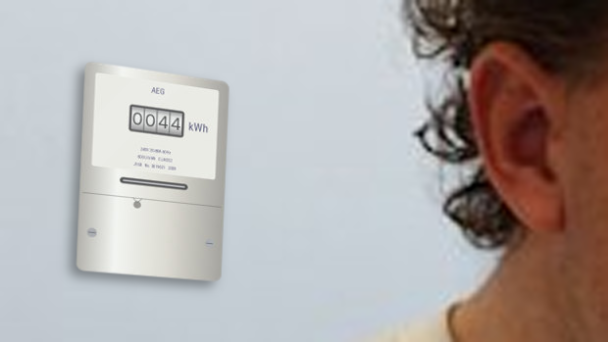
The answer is 44; kWh
